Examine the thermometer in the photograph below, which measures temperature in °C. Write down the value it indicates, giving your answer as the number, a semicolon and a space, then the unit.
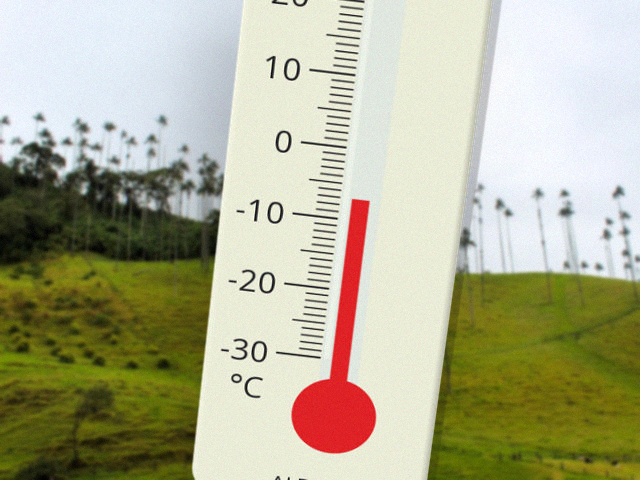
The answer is -7; °C
